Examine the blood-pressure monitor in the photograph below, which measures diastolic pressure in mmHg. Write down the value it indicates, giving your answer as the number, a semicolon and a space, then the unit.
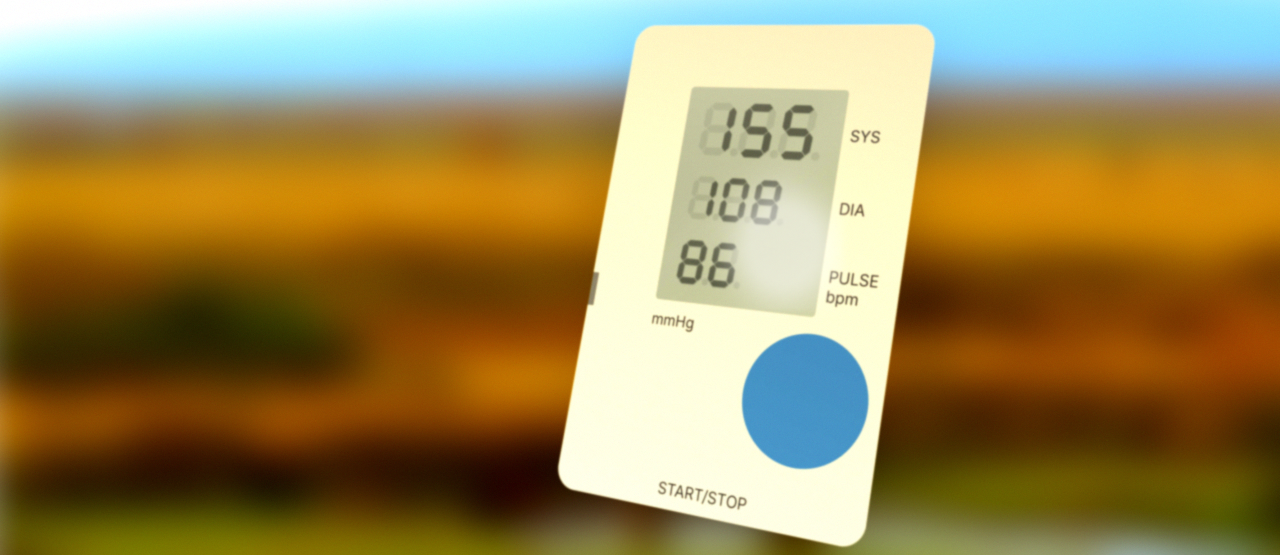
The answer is 108; mmHg
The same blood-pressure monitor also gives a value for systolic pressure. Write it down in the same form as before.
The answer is 155; mmHg
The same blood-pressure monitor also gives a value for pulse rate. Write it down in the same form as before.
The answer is 86; bpm
